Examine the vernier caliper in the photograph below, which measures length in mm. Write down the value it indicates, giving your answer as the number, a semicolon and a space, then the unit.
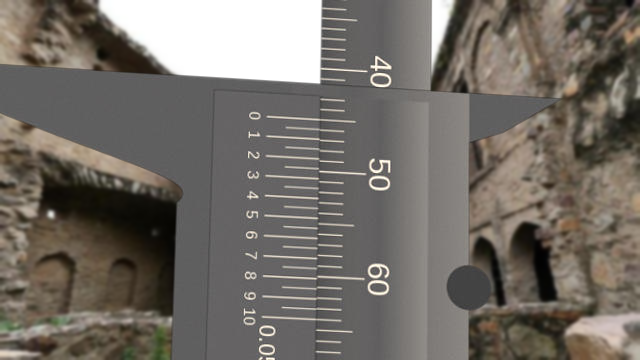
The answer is 45.0; mm
